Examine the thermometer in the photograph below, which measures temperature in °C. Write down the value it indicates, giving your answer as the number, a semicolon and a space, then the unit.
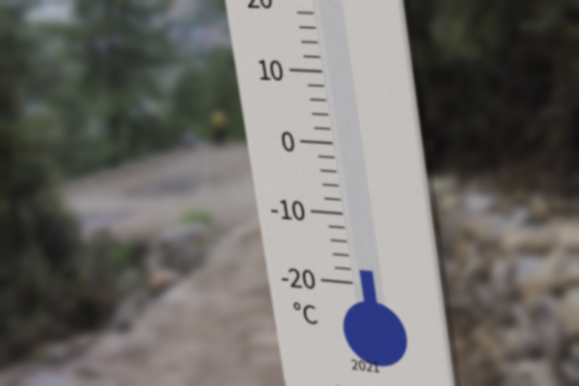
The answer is -18; °C
